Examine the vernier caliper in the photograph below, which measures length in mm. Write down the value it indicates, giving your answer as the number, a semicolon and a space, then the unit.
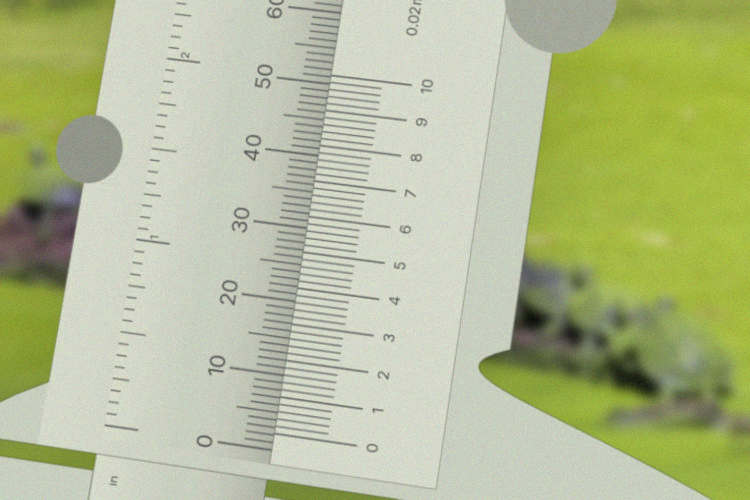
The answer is 2.2; mm
